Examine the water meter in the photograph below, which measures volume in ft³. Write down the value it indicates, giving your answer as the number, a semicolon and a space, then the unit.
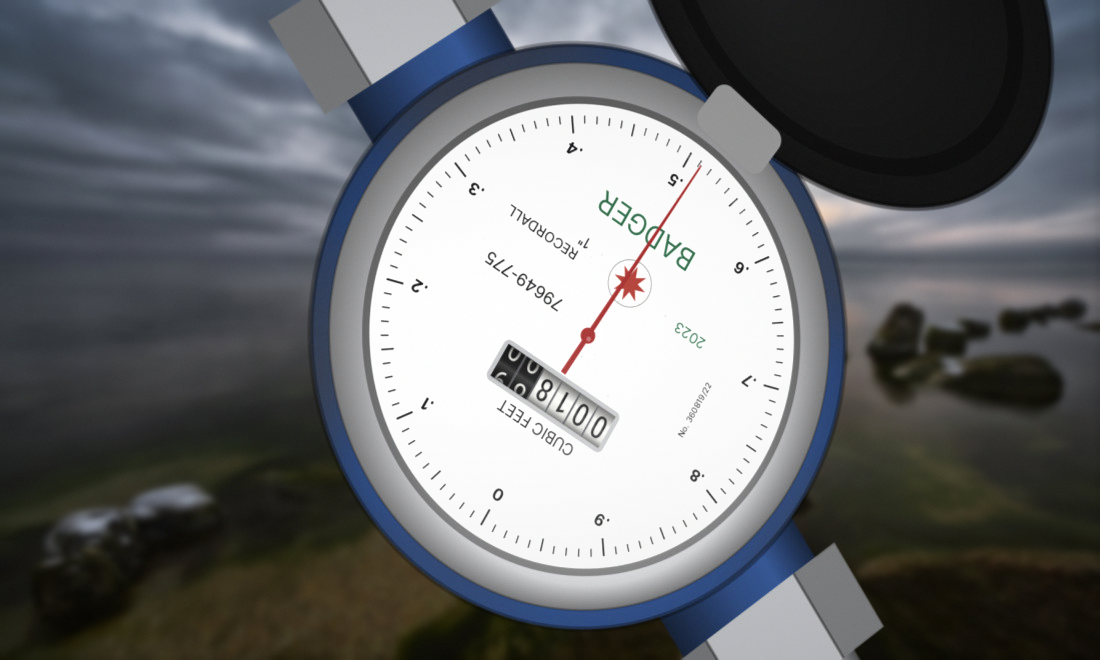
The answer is 1889.51; ft³
